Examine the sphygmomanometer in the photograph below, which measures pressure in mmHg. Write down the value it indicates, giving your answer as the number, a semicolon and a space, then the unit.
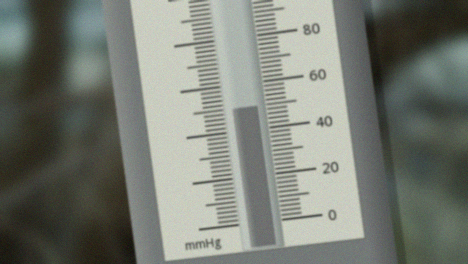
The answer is 50; mmHg
